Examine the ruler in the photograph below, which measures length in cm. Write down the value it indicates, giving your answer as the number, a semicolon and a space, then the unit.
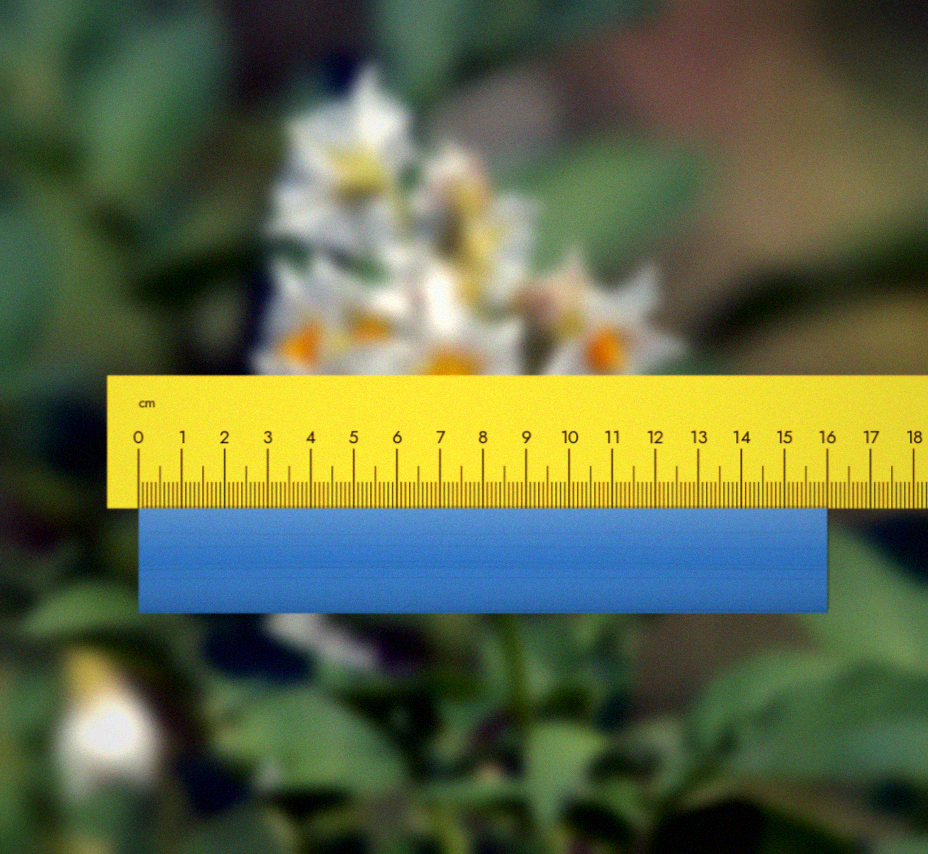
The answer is 16; cm
